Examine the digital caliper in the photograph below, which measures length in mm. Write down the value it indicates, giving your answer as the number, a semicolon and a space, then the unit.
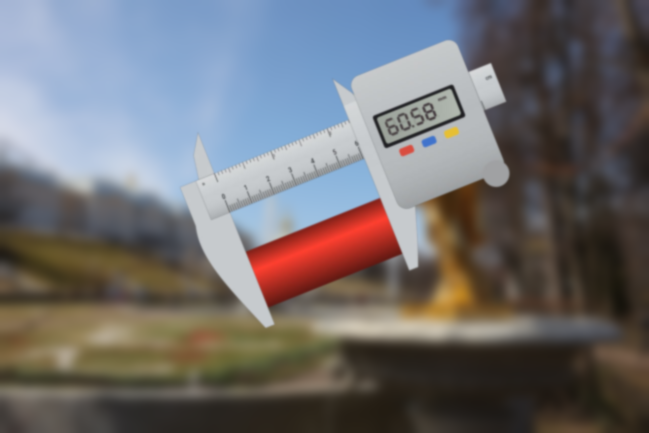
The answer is 60.58; mm
